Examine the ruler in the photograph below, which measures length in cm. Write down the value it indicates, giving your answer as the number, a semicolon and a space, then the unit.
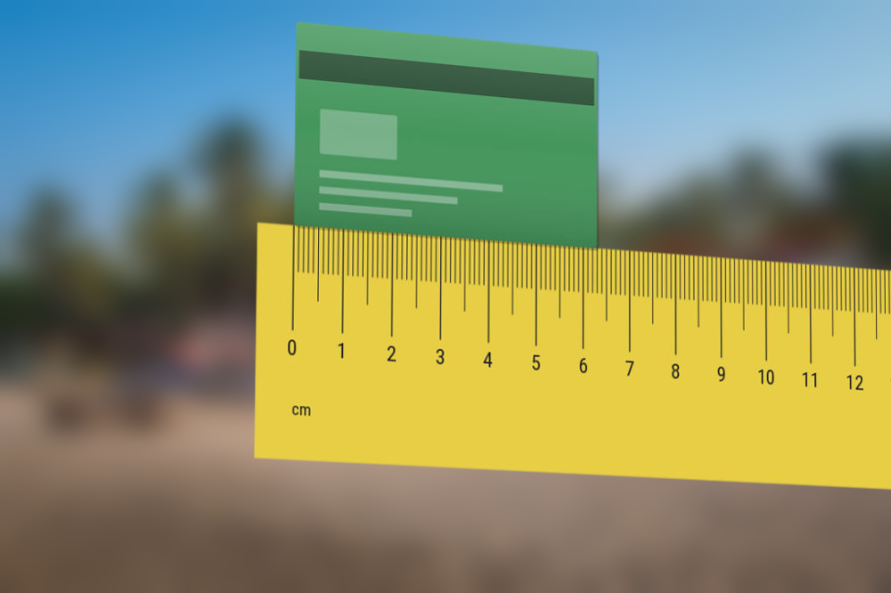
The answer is 6.3; cm
